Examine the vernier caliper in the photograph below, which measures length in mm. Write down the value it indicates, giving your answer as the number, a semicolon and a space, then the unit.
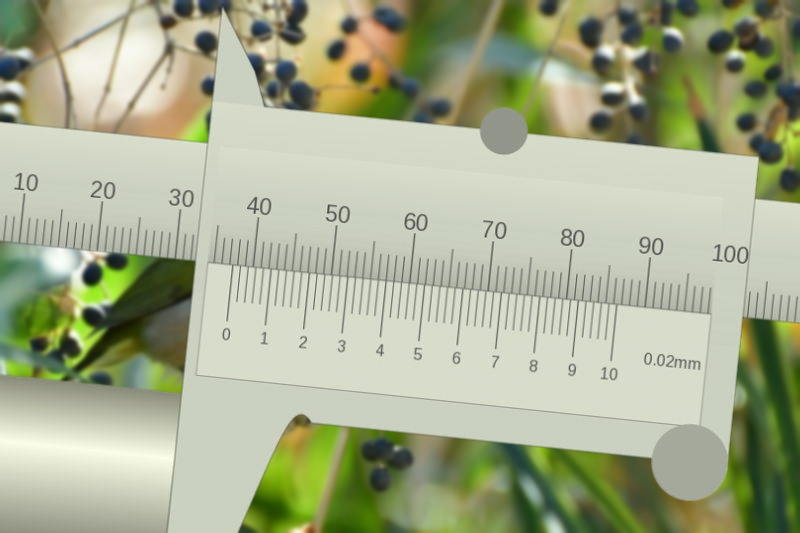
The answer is 37.4; mm
